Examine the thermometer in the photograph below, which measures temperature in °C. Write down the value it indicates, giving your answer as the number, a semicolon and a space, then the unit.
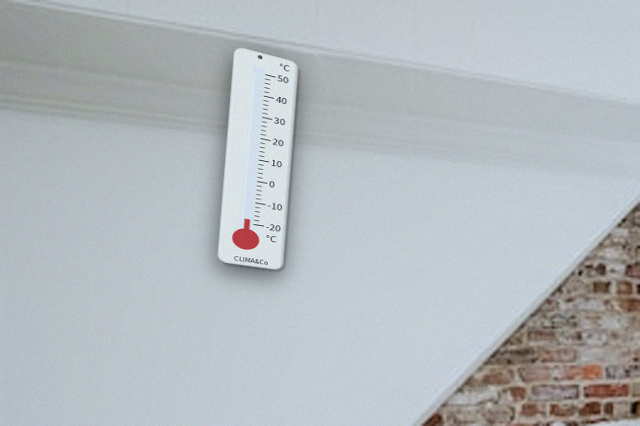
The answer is -18; °C
